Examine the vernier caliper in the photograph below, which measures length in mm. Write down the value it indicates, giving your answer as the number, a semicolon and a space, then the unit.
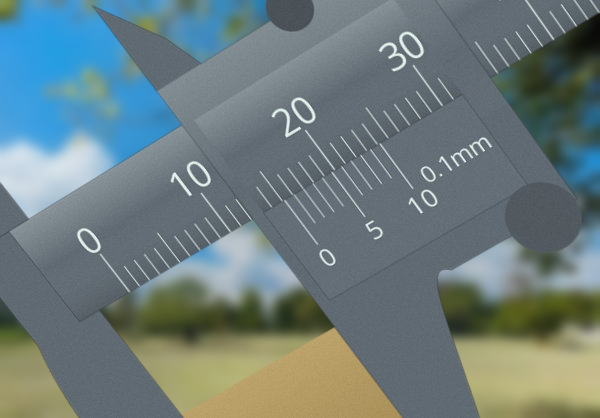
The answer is 15.2; mm
